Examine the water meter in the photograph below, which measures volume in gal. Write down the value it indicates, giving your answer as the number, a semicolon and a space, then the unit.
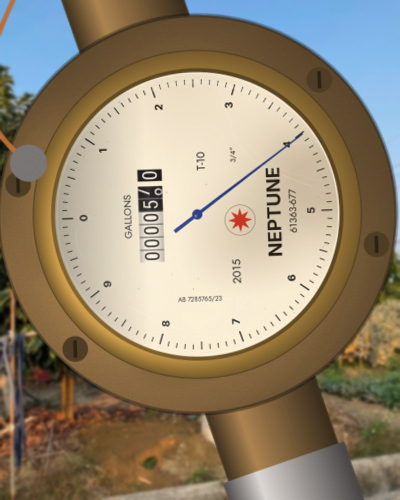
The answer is 574.0; gal
